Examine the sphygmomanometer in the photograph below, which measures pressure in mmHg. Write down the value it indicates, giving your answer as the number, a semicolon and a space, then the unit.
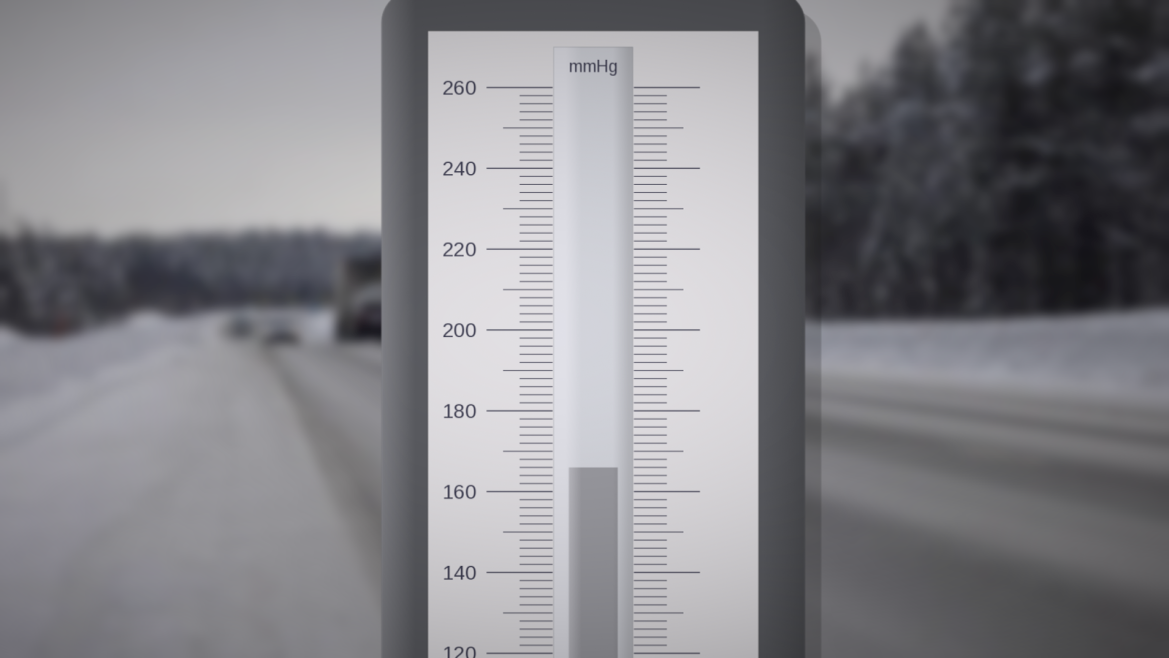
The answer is 166; mmHg
